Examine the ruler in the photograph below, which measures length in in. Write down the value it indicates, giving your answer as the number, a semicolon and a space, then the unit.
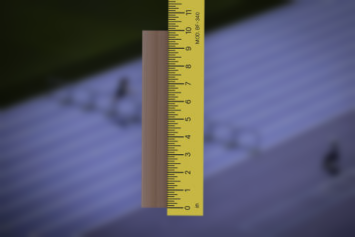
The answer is 10; in
